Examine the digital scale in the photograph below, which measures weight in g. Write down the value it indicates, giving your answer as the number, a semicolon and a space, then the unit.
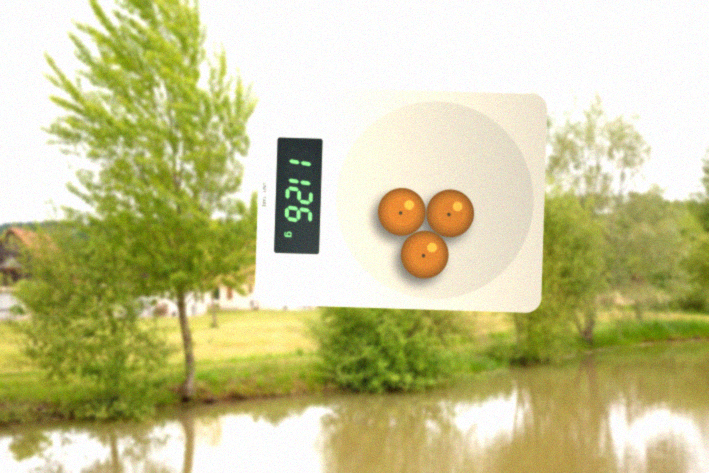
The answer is 1126; g
